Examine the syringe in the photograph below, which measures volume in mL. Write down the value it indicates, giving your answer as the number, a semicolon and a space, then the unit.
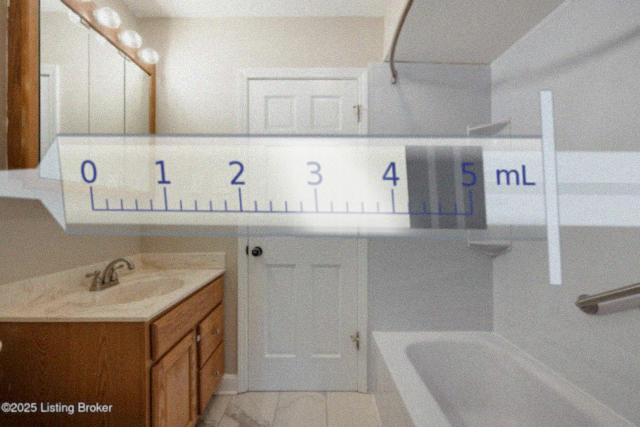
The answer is 4.2; mL
